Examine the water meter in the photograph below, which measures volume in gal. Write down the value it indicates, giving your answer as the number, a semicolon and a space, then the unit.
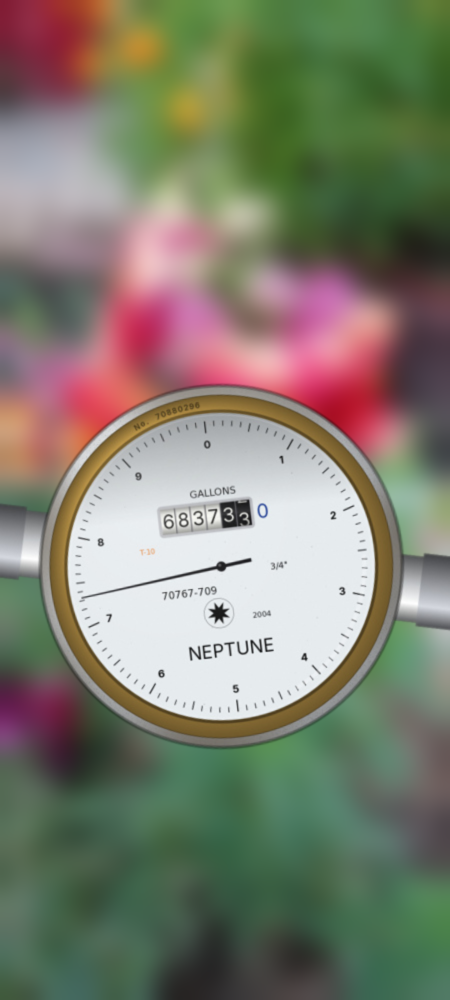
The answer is 6837327.3; gal
